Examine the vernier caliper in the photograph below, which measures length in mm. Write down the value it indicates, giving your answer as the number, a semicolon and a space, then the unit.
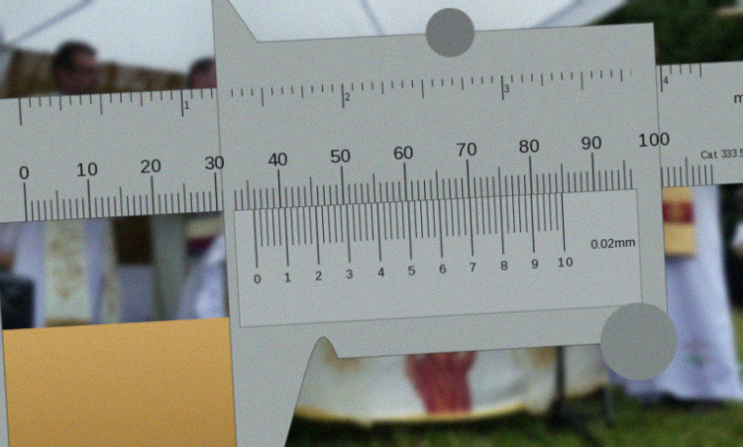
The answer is 35.8; mm
